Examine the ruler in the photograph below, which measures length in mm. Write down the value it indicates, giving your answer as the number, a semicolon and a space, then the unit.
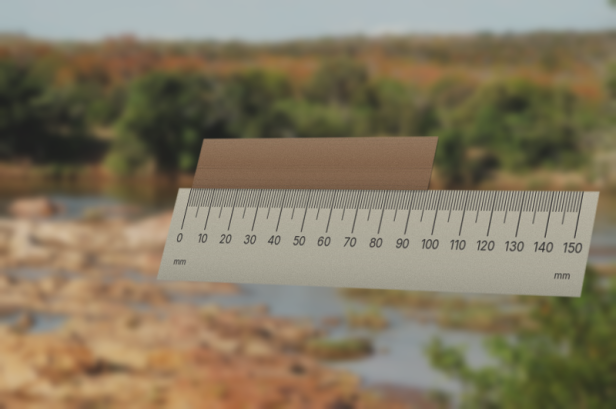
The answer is 95; mm
